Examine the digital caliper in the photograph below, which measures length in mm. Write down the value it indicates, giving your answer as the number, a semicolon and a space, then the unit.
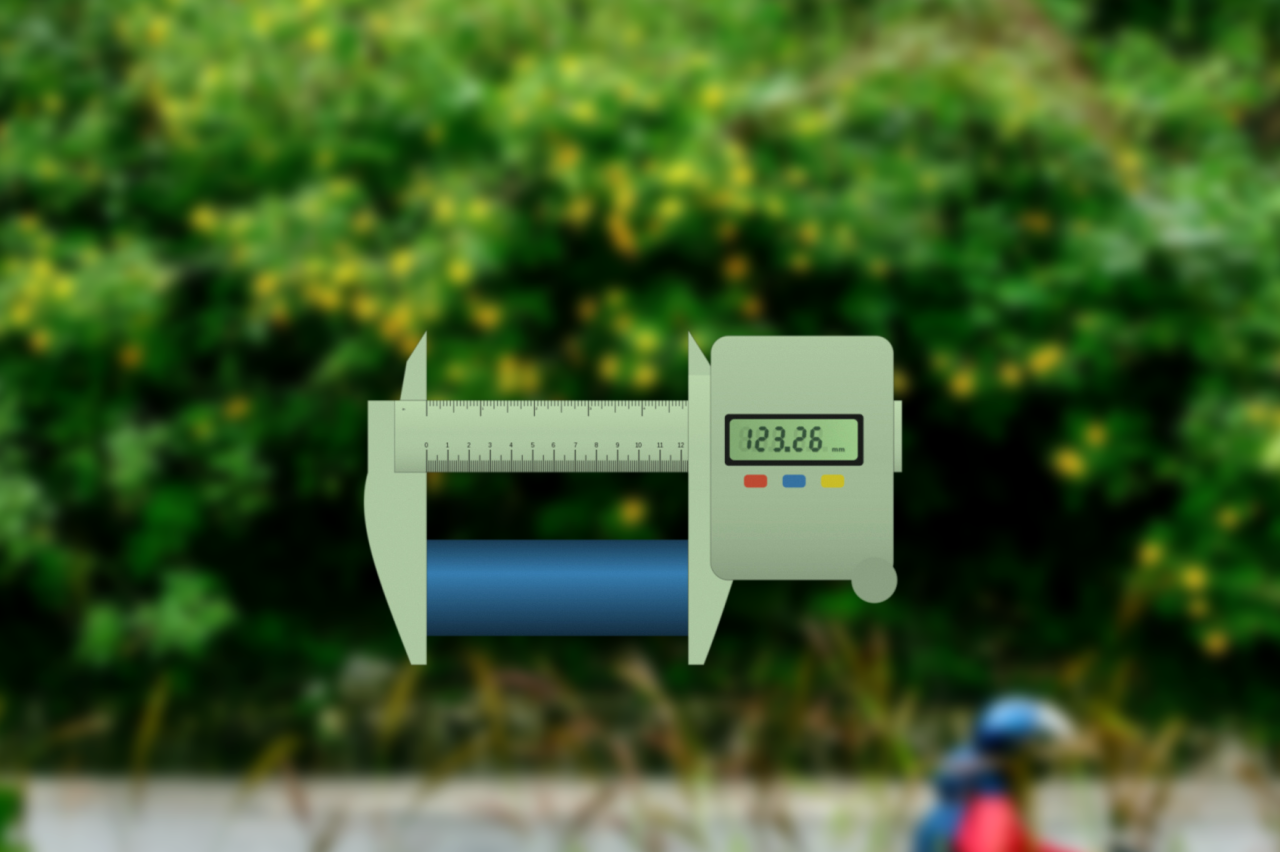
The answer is 123.26; mm
